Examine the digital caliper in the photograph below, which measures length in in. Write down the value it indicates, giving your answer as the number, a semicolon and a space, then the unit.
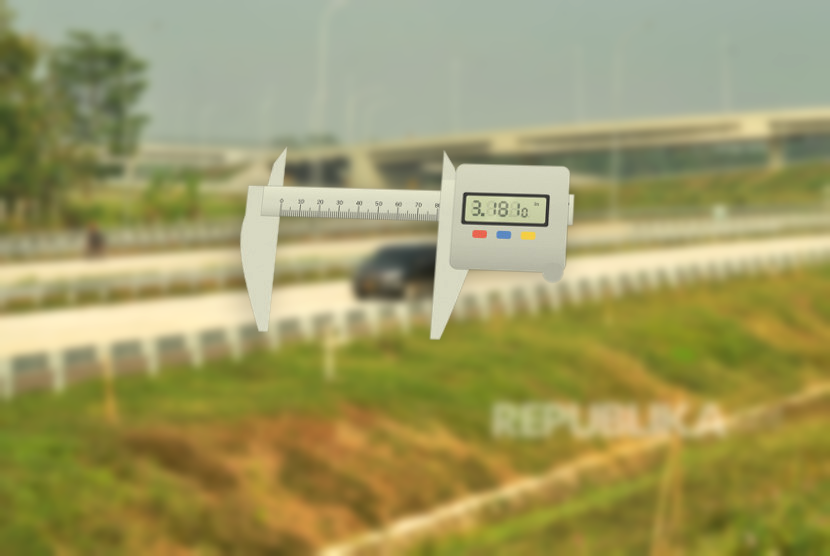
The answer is 3.1810; in
